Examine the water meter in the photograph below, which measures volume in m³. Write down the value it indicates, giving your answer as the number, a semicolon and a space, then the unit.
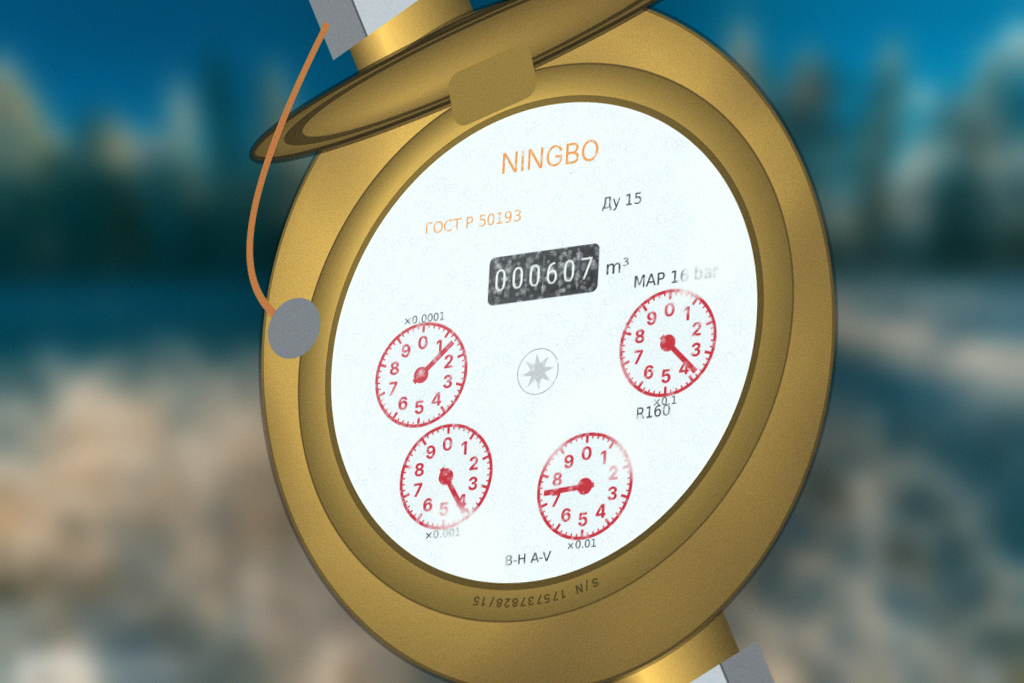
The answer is 607.3741; m³
